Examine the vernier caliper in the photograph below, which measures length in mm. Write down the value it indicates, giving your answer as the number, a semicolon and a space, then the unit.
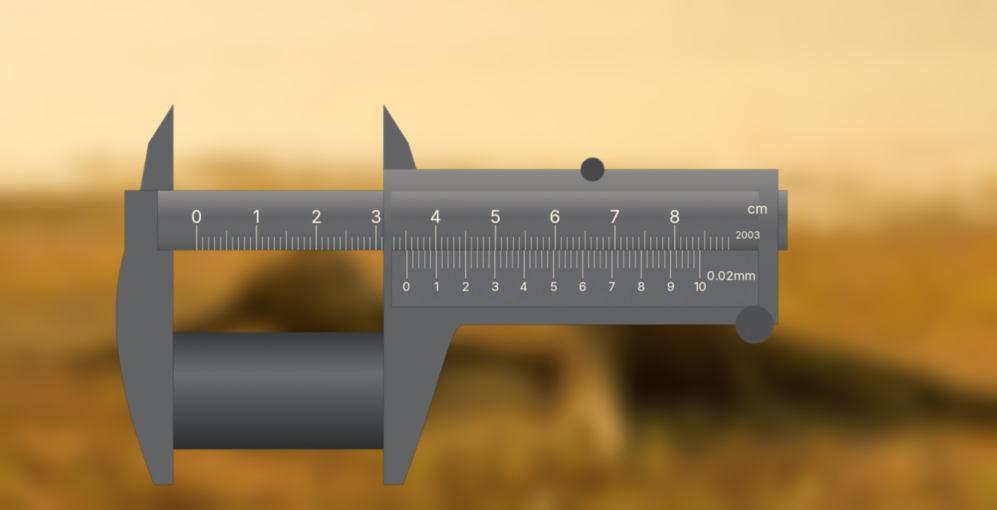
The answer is 35.2; mm
